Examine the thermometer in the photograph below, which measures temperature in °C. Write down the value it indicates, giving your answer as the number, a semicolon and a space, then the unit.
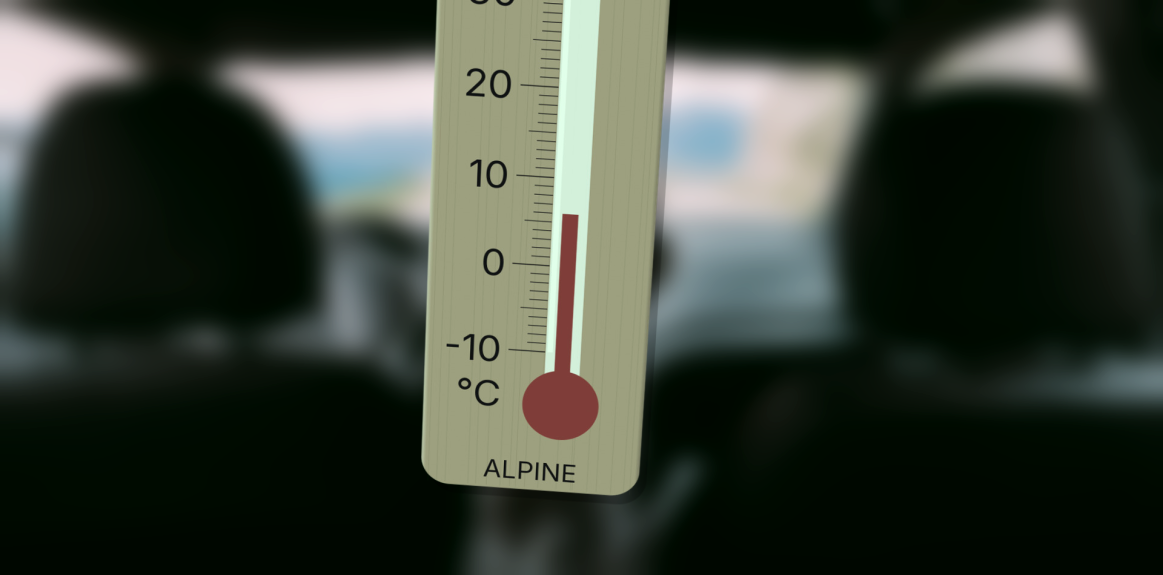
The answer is 6; °C
